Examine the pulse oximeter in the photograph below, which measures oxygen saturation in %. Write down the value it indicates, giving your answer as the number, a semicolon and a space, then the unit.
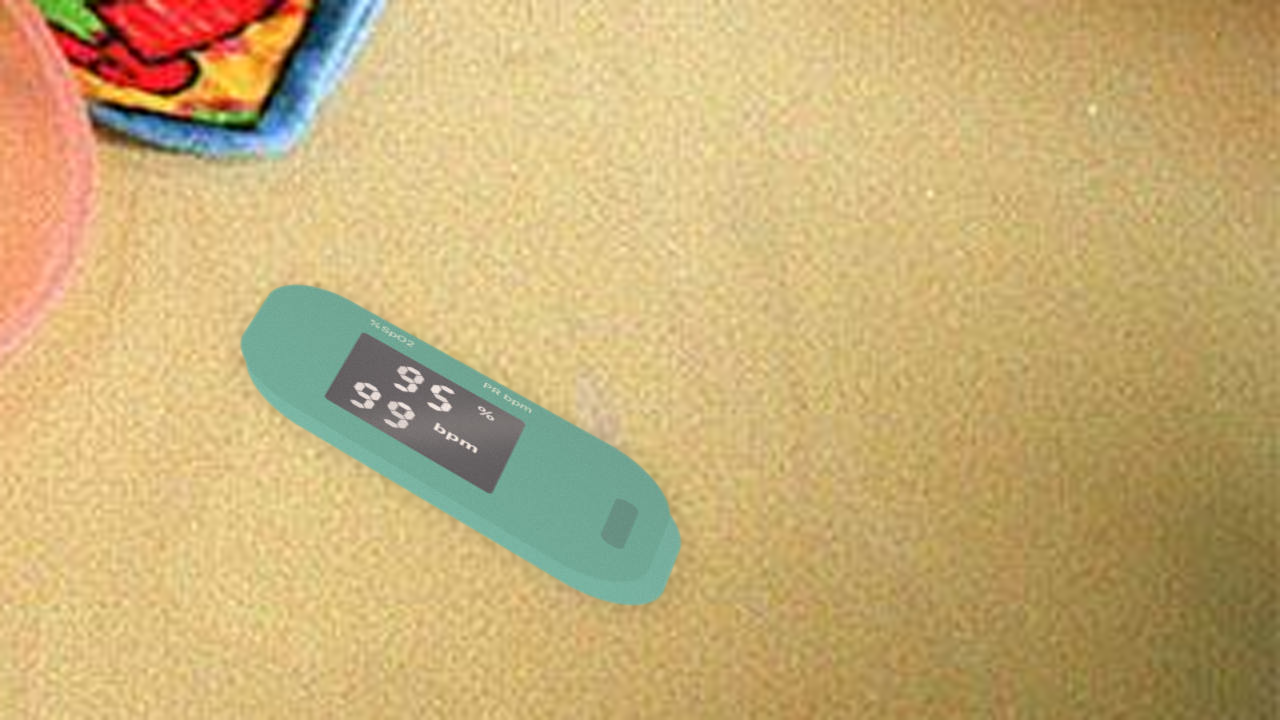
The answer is 95; %
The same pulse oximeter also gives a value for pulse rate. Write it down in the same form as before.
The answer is 99; bpm
